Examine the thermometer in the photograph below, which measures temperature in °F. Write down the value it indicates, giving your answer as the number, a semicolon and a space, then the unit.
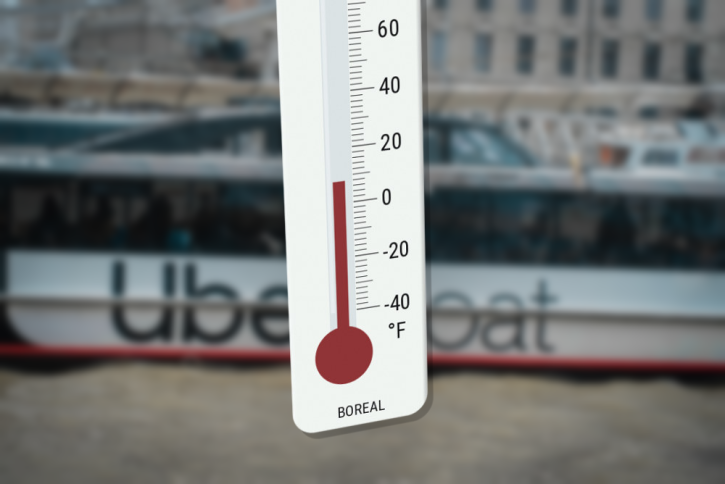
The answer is 8; °F
